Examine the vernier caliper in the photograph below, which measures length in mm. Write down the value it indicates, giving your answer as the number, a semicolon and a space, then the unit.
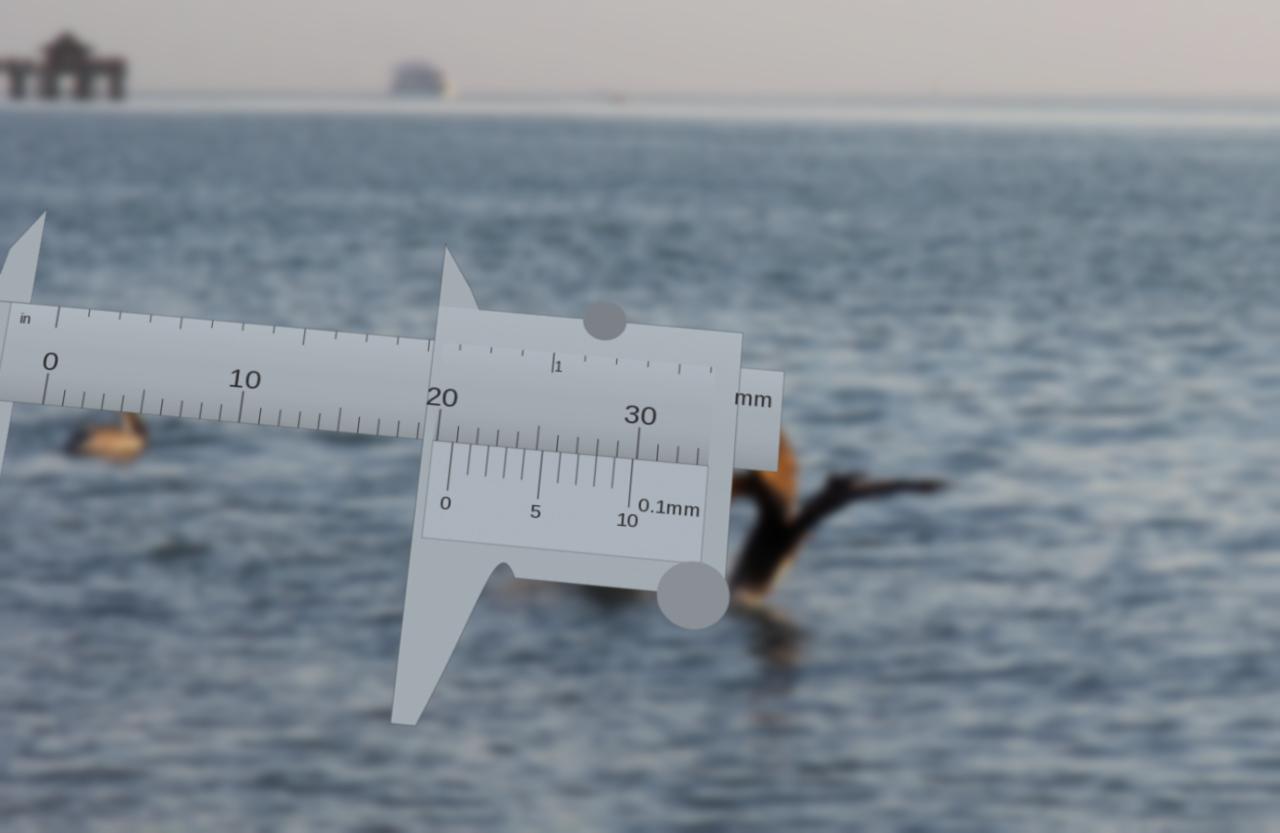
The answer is 20.8; mm
